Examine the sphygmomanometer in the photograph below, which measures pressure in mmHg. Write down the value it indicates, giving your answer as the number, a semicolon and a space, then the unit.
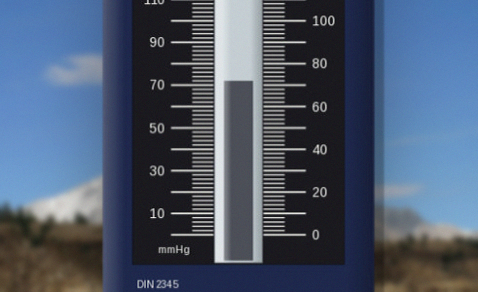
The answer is 72; mmHg
